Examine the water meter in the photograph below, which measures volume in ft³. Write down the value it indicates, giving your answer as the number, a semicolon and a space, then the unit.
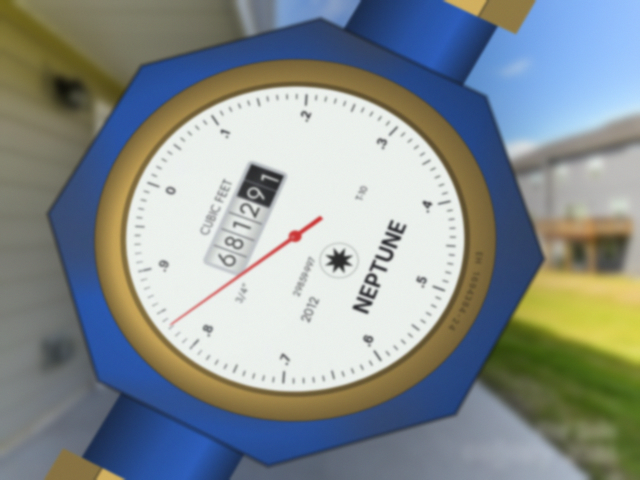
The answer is 681290.83; ft³
